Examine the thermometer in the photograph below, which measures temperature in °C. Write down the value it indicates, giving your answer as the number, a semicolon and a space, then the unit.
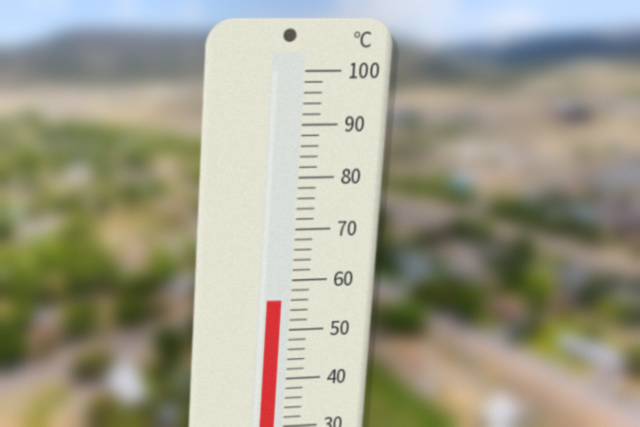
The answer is 56; °C
